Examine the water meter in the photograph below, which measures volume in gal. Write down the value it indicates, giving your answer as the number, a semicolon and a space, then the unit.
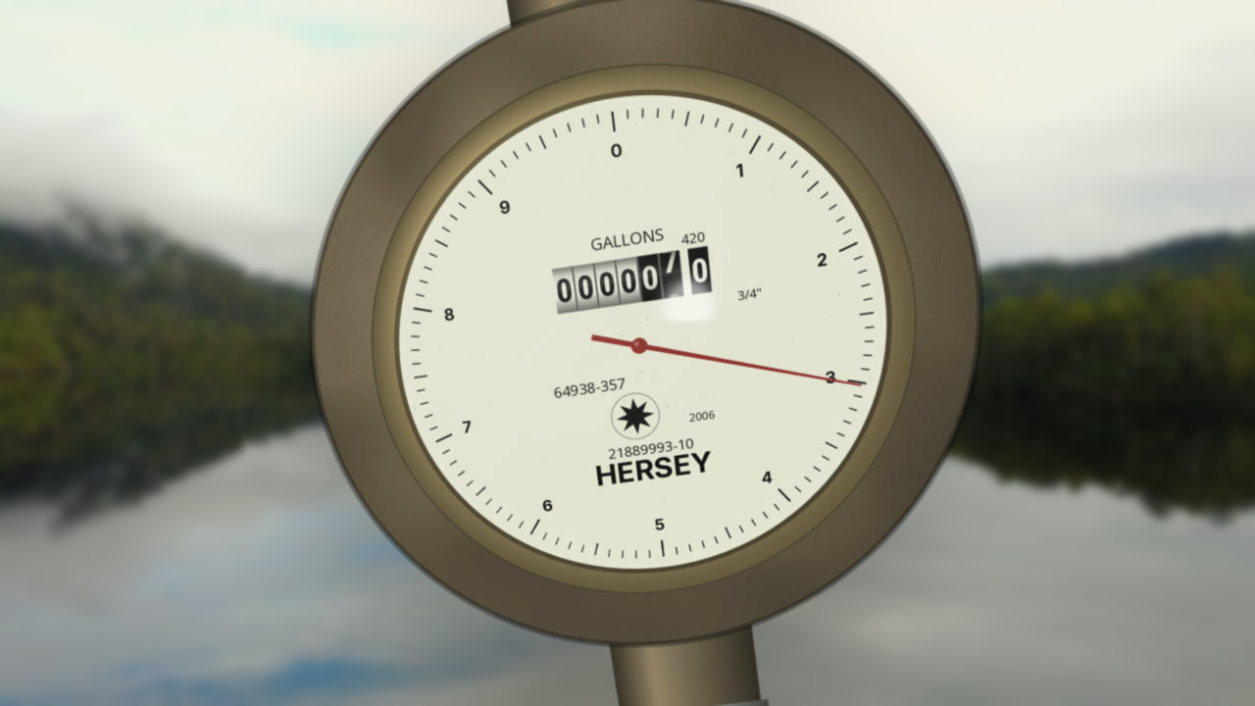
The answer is 73.0; gal
